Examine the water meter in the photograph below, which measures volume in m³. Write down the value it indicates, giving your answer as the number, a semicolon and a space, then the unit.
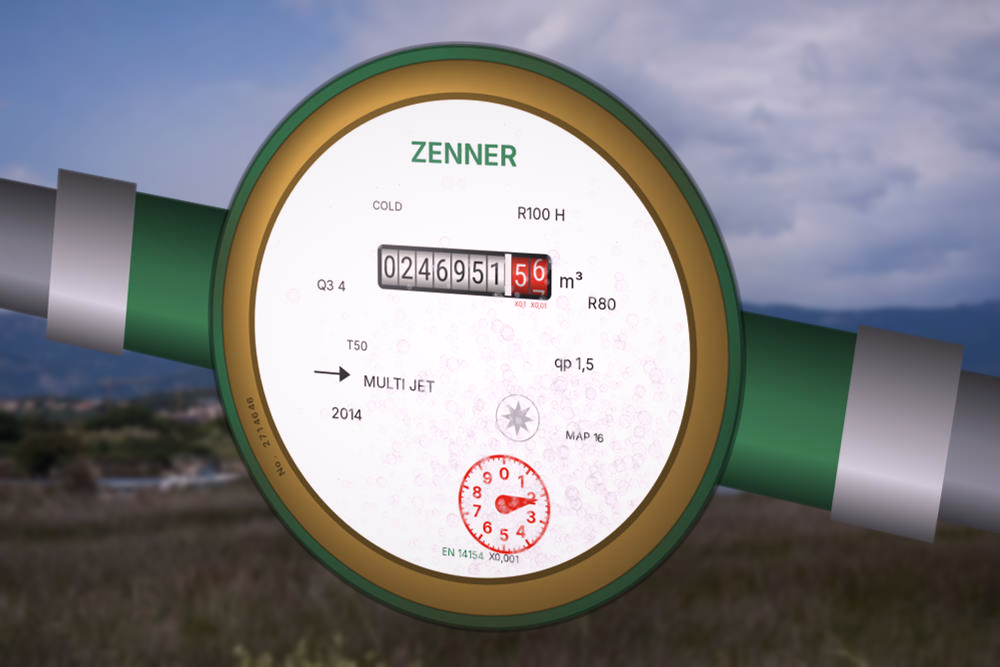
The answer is 246951.562; m³
